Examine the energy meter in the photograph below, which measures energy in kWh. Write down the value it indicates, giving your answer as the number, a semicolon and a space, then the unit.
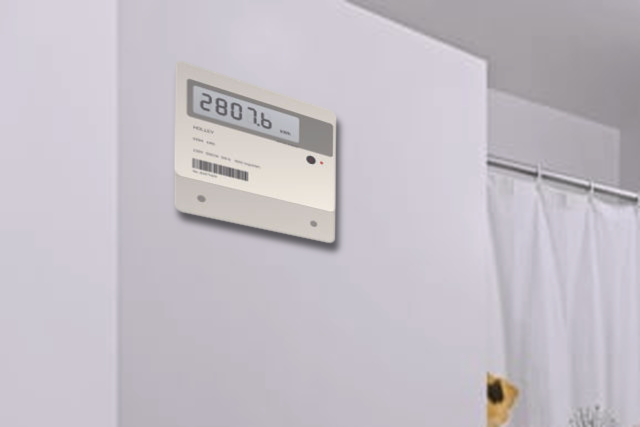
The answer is 2807.6; kWh
